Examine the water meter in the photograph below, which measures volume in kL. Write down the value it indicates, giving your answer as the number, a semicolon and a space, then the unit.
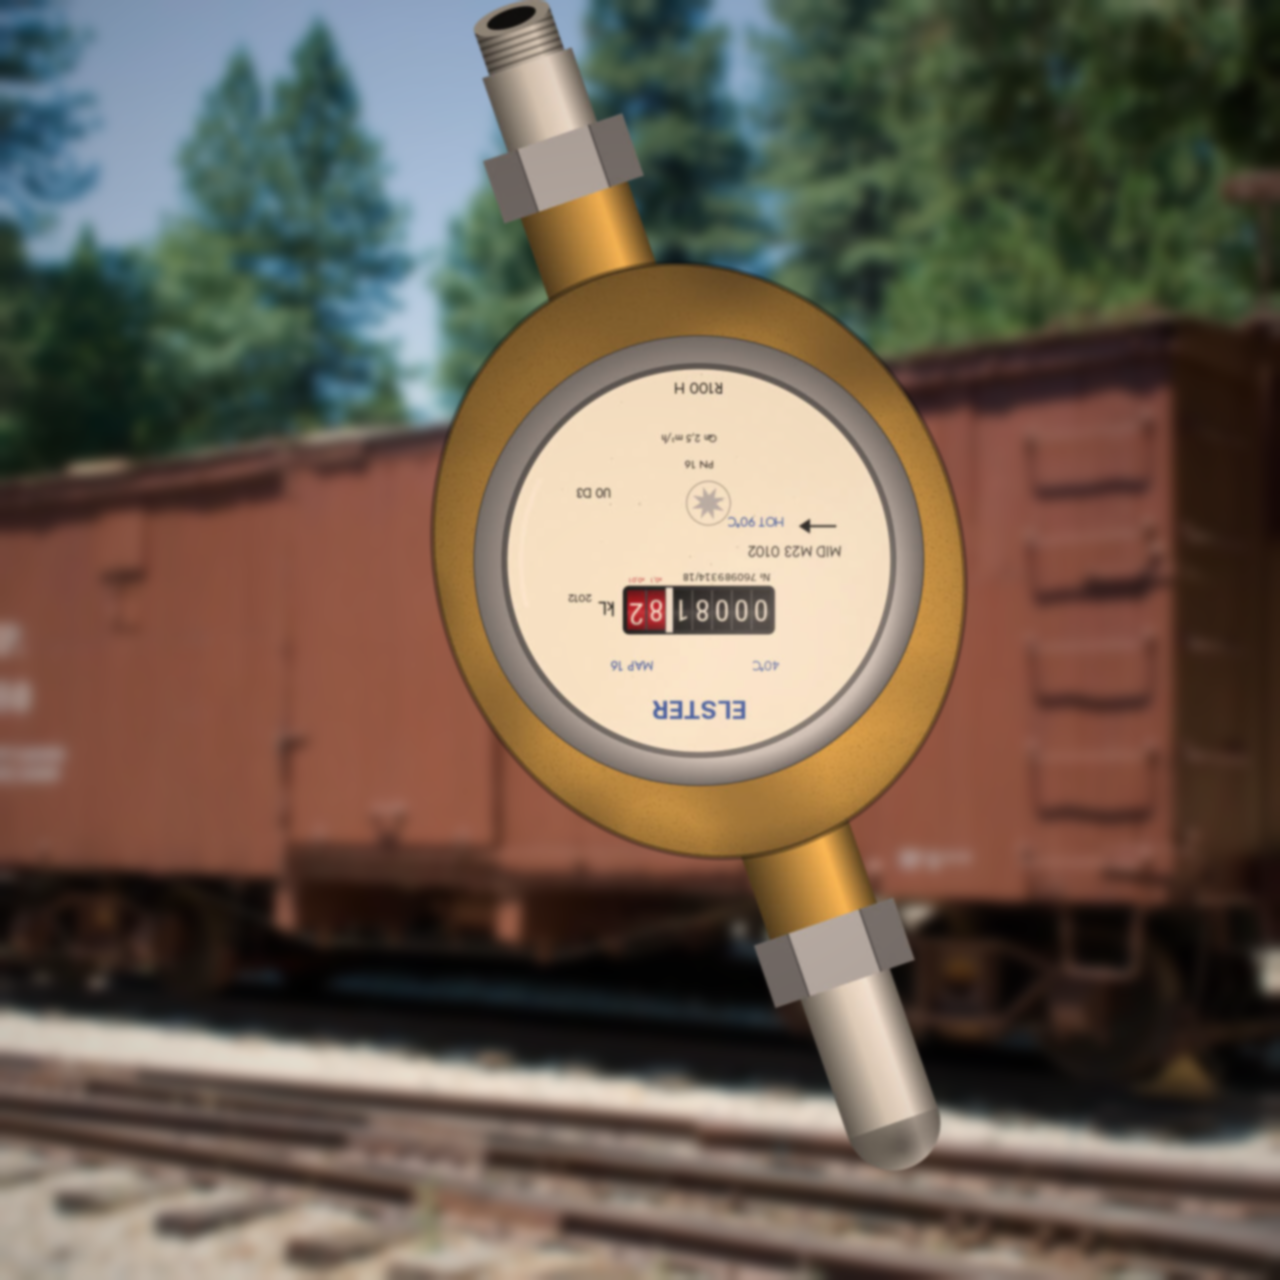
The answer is 81.82; kL
